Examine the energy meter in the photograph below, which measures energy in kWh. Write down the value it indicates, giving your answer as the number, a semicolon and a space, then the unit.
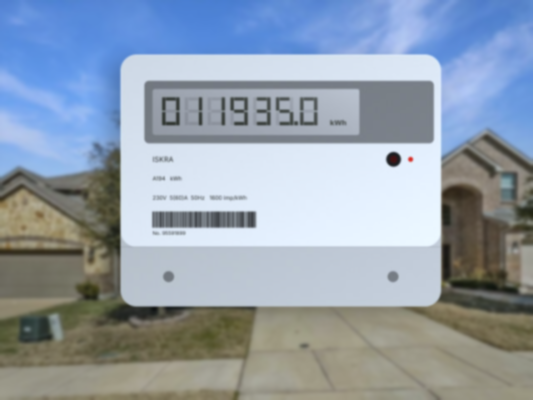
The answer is 11935.0; kWh
